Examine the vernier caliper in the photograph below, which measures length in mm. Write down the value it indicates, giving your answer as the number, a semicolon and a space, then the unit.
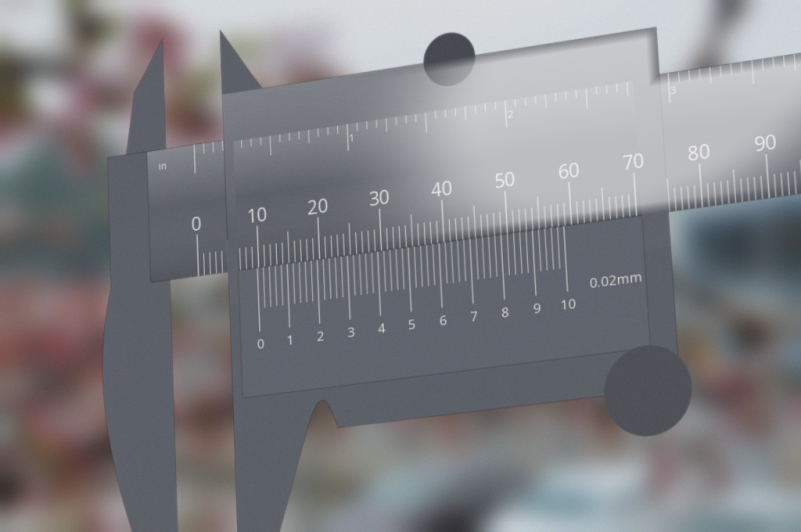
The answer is 9.8; mm
